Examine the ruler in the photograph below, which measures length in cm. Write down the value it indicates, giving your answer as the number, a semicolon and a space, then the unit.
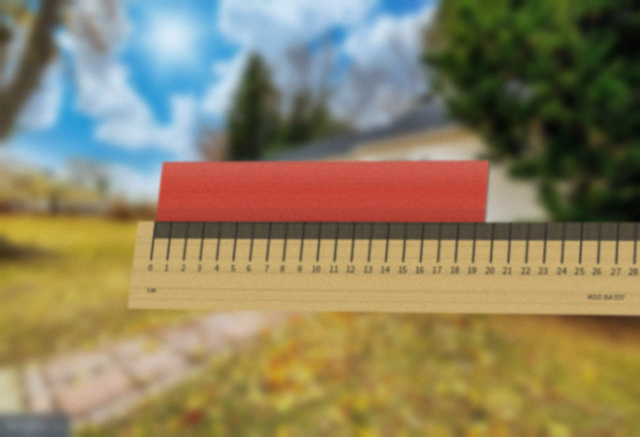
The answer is 19.5; cm
